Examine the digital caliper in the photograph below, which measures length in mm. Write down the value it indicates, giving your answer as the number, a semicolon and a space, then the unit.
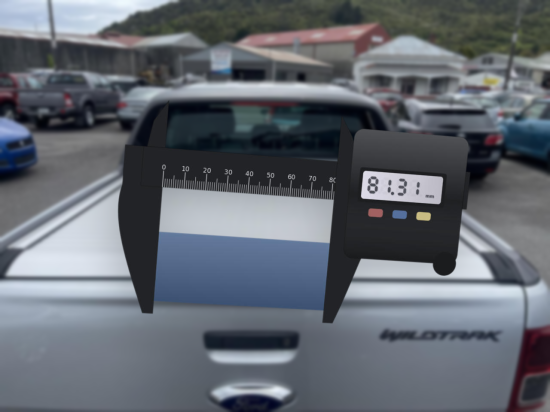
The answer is 81.31; mm
